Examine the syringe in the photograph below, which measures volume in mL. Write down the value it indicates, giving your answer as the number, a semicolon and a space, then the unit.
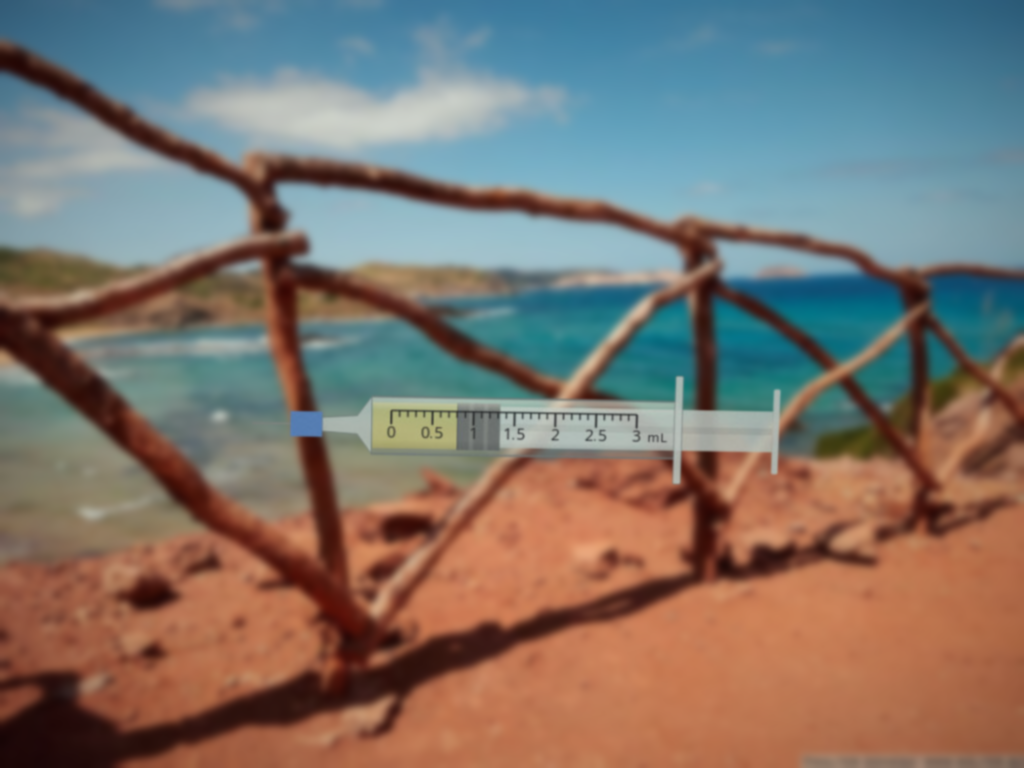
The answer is 0.8; mL
